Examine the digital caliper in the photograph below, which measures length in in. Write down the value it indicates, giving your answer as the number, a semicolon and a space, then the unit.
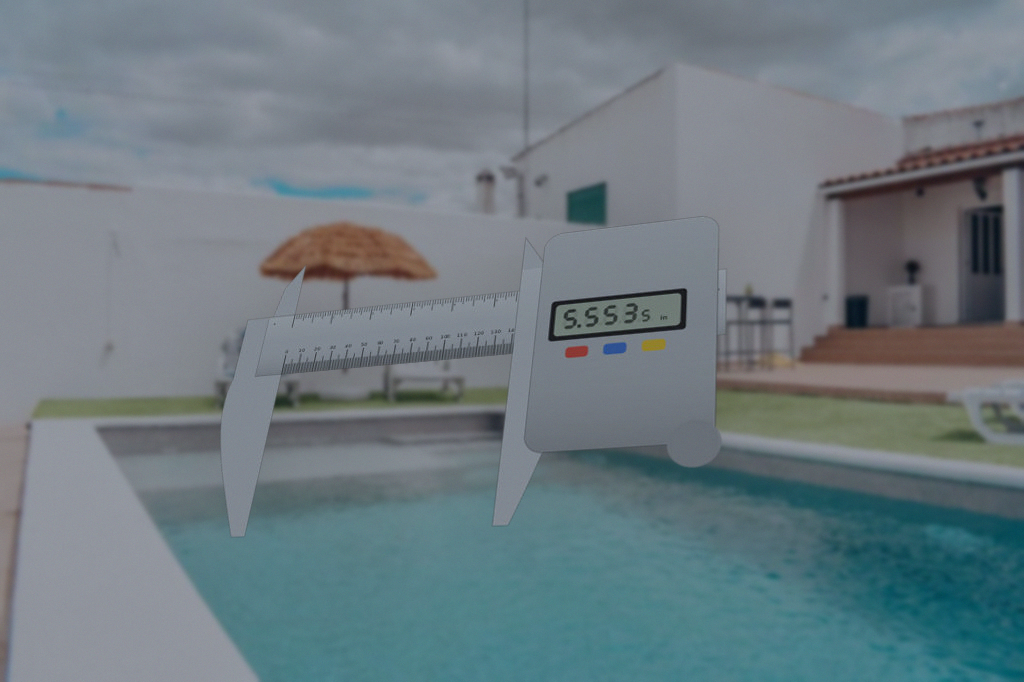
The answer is 5.5535; in
